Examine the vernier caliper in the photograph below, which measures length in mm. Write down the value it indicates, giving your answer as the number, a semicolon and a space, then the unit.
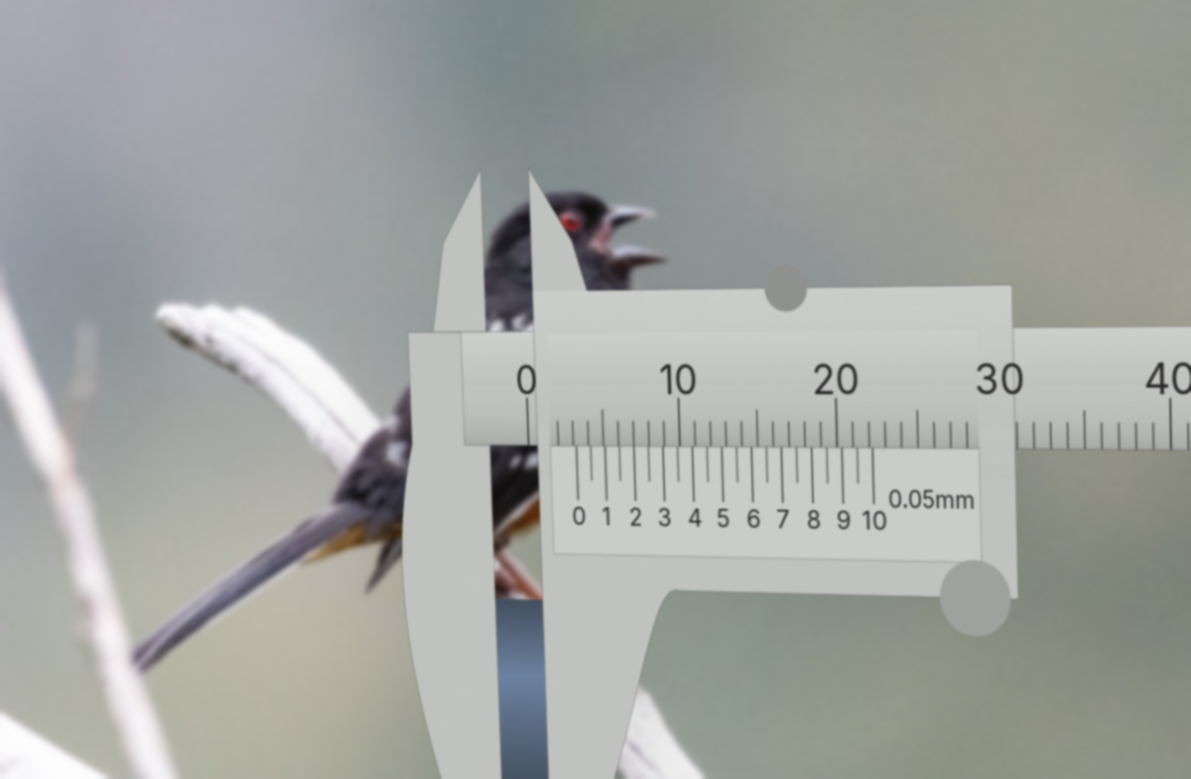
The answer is 3.2; mm
